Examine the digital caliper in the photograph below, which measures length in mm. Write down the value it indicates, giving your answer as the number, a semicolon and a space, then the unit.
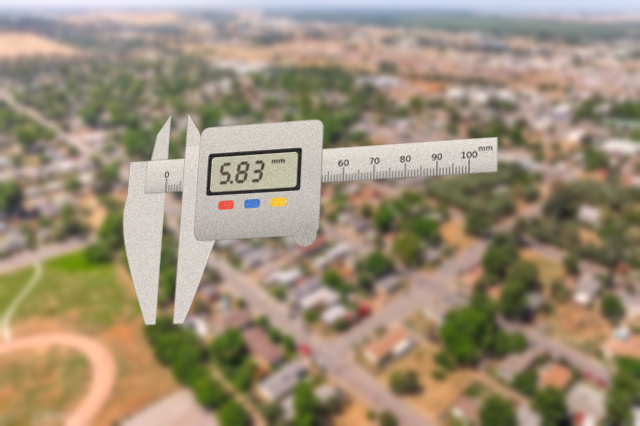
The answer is 5.83; mm
